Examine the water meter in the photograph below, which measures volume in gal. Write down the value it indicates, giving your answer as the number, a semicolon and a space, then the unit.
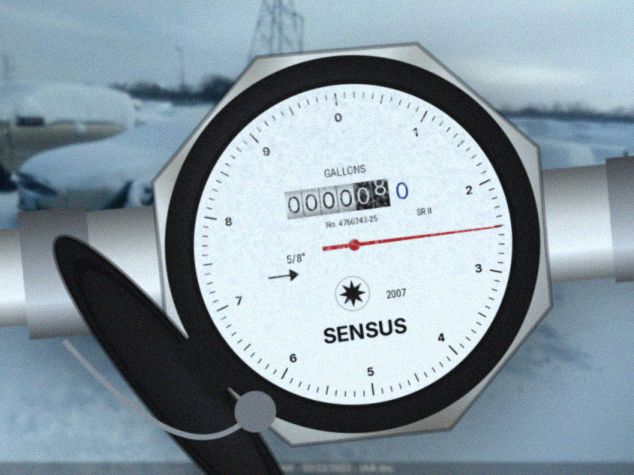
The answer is 82.5; gal
